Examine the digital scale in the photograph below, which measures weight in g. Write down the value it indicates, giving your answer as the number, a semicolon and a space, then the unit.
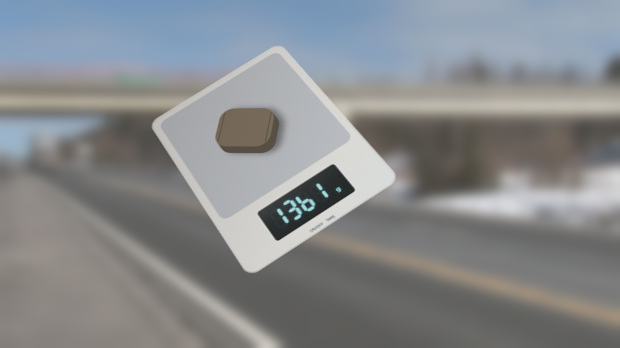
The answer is 1361; g
